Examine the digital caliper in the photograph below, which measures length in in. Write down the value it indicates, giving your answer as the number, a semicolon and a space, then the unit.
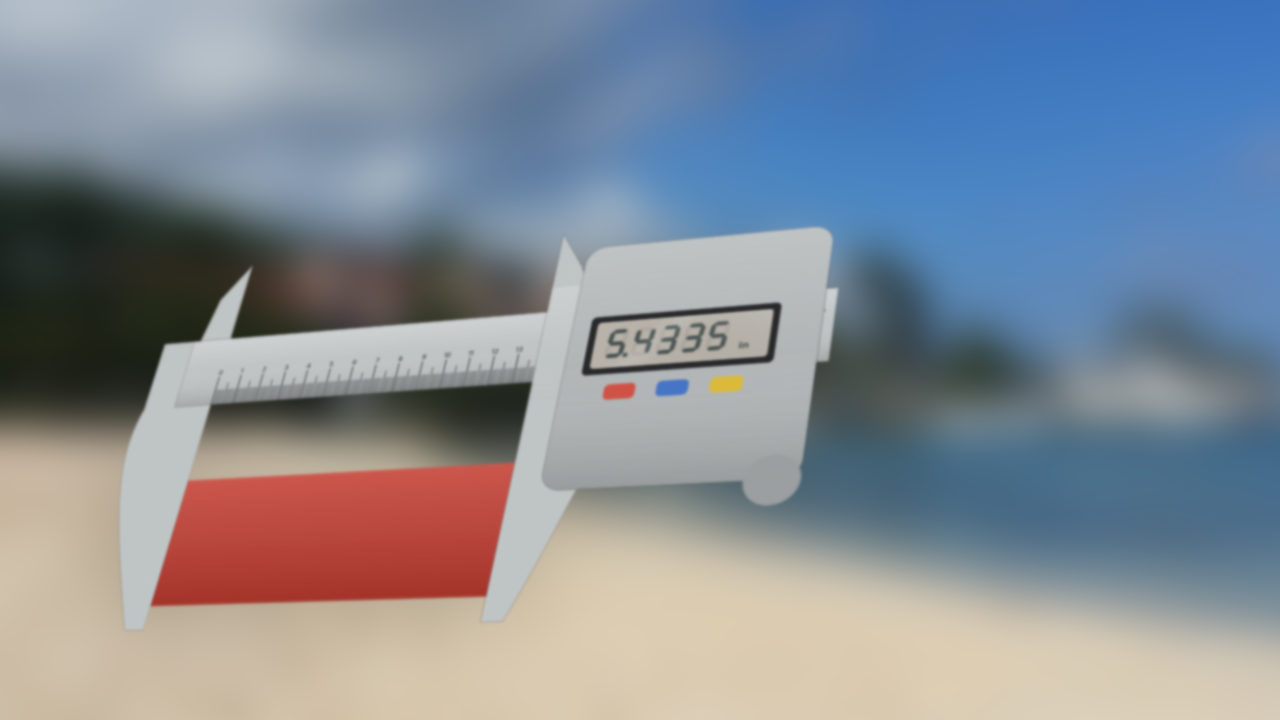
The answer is 5.4335; in
